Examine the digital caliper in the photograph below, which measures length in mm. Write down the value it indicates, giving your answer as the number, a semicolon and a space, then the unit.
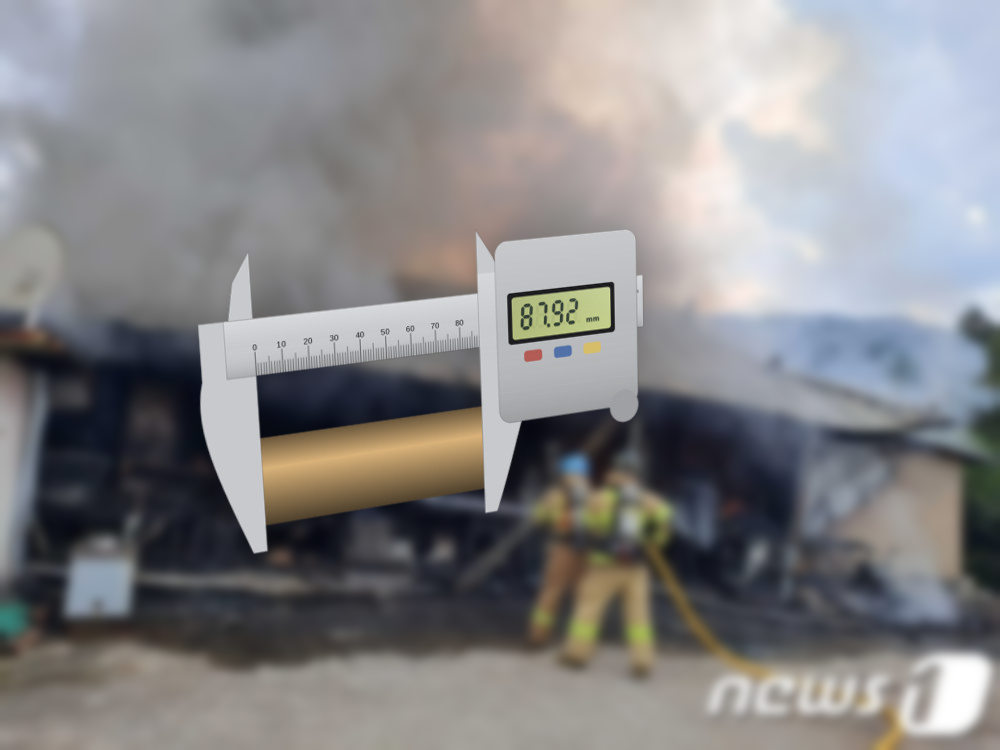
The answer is 87.92; mm
